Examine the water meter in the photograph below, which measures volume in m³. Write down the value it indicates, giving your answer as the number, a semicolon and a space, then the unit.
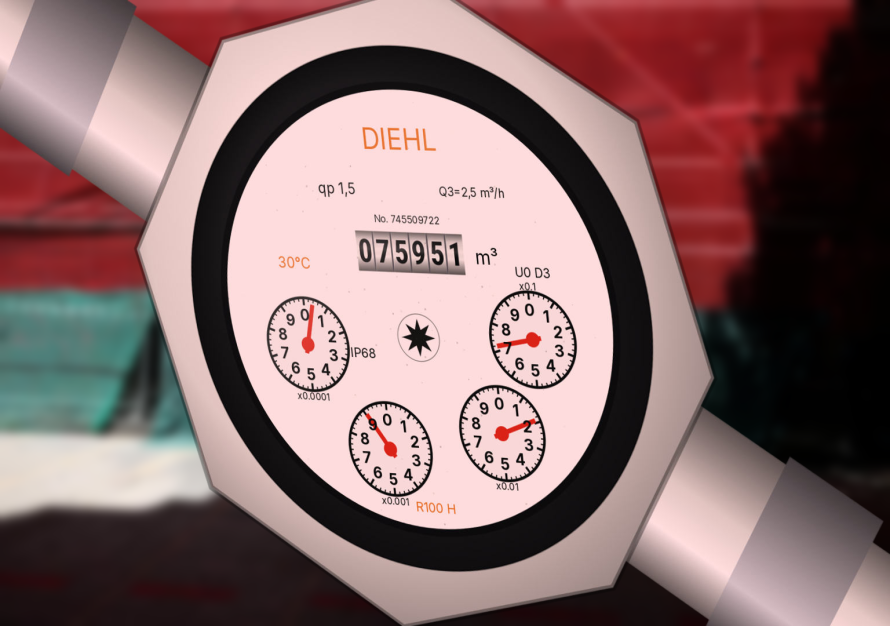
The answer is 75951.7190; m³
